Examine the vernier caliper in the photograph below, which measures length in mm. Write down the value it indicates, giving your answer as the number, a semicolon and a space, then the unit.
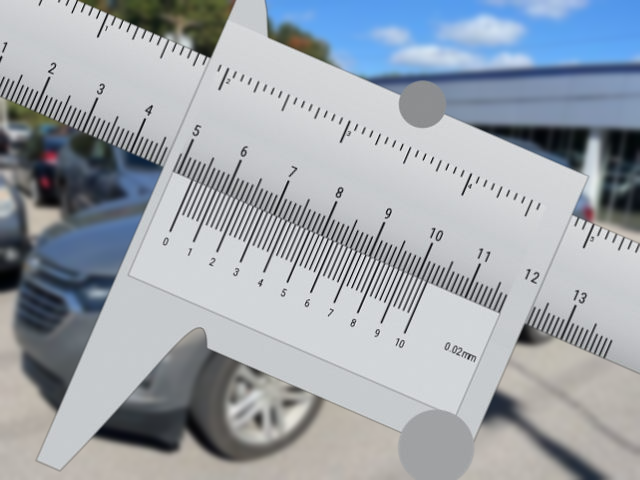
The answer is 53.0; mm
